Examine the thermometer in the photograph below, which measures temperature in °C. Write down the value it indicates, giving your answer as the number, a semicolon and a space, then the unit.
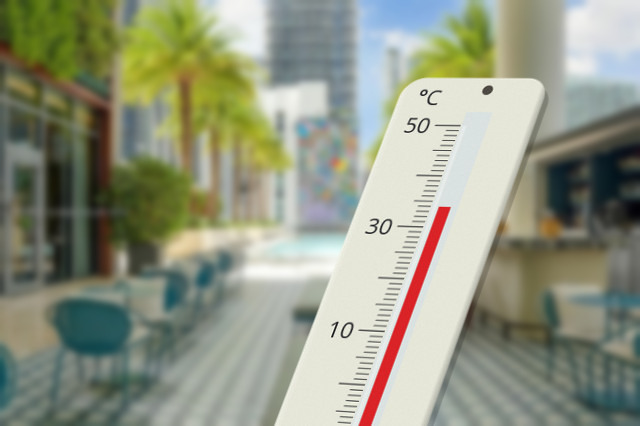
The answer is 34; °C
